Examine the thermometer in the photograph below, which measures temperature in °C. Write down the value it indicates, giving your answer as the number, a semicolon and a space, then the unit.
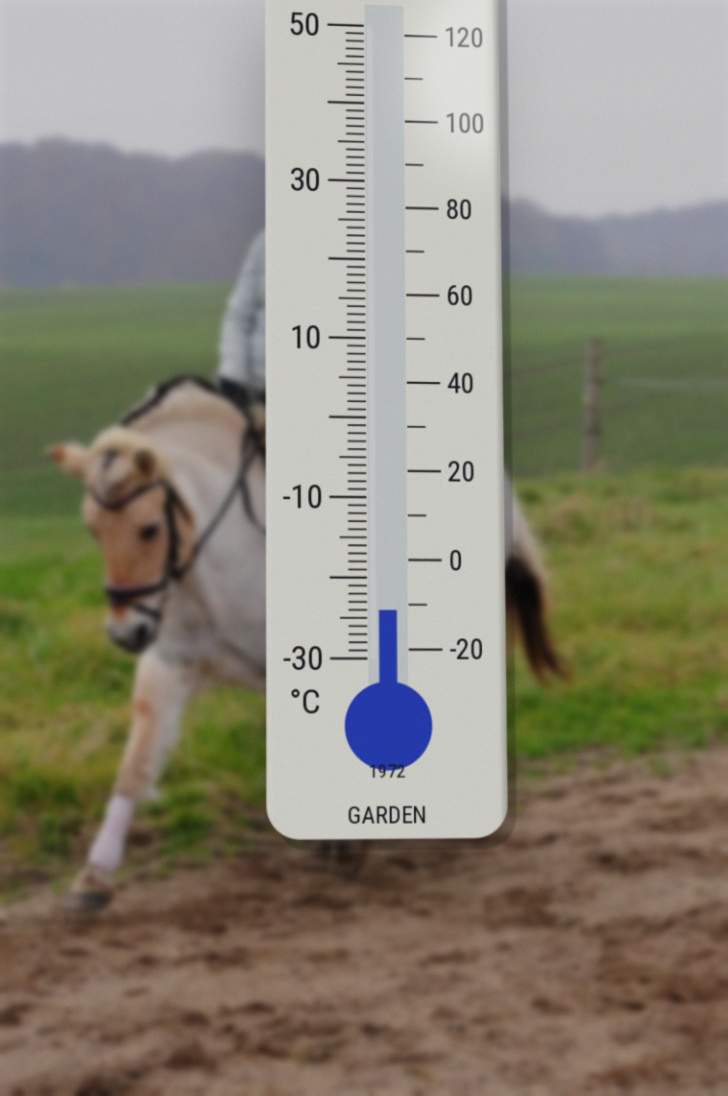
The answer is -24; °C
